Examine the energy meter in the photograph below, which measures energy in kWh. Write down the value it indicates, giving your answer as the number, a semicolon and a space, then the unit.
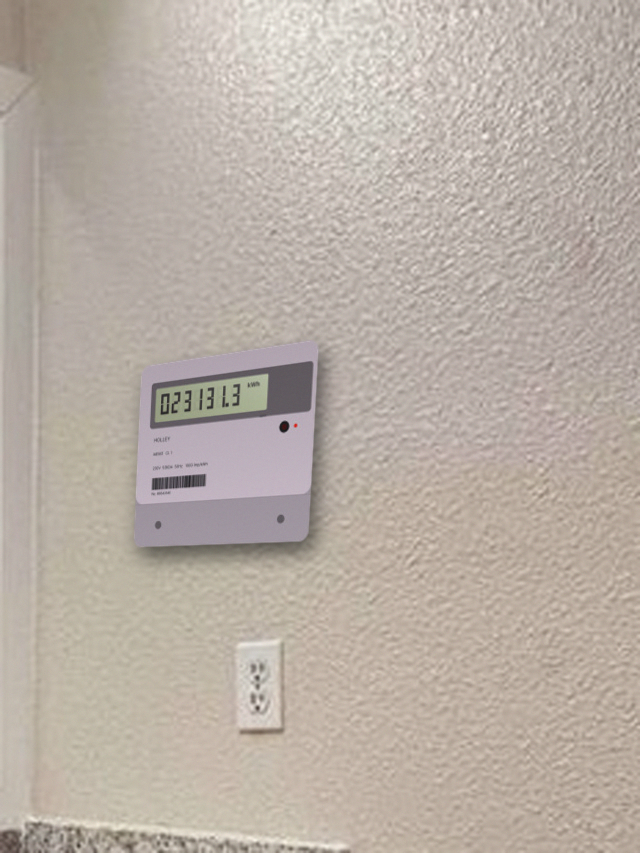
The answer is 23131.3; kWh
